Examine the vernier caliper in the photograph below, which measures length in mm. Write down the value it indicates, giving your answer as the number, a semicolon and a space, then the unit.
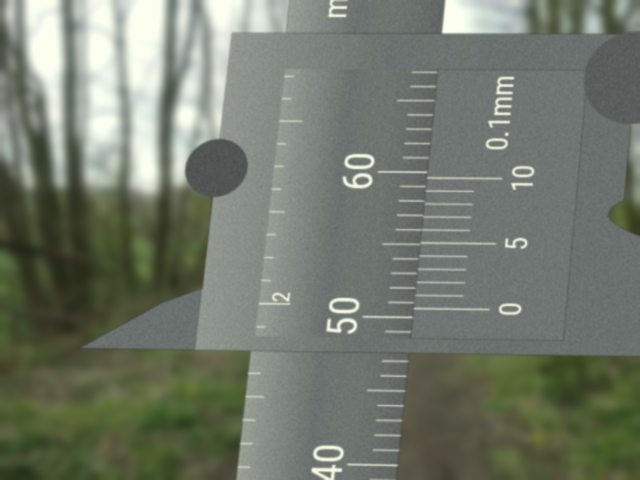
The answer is 50.6; mm
